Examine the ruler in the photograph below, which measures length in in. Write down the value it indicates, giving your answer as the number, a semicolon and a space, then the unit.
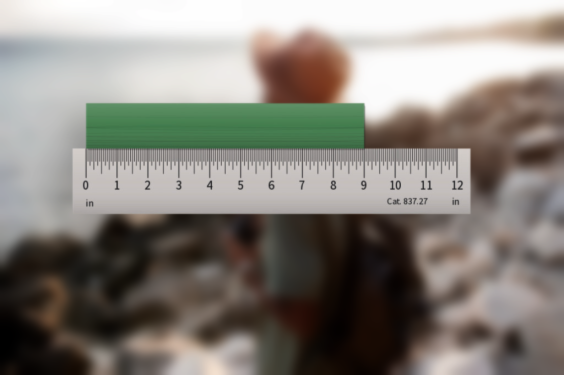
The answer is 9; in
